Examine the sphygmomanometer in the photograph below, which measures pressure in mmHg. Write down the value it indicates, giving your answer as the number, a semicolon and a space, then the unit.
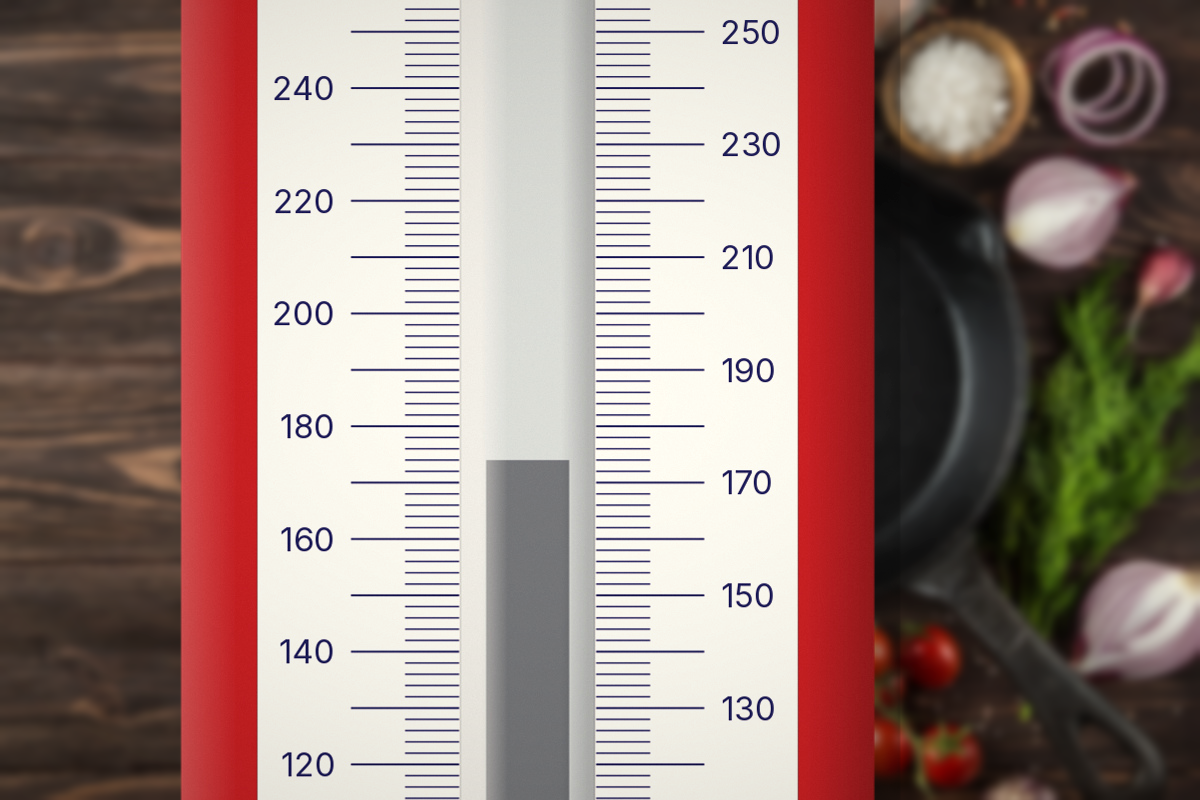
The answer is 174; mmHg
